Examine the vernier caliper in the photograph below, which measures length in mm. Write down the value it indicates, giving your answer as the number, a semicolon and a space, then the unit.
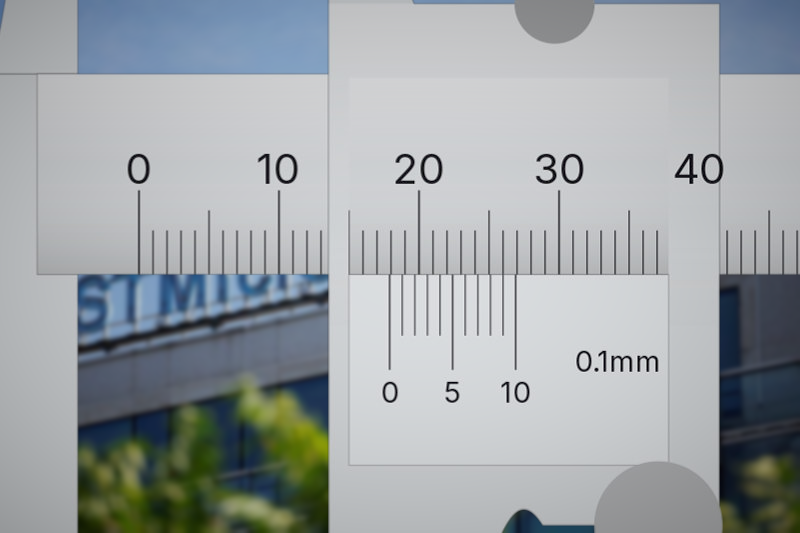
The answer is 17.9; mm
